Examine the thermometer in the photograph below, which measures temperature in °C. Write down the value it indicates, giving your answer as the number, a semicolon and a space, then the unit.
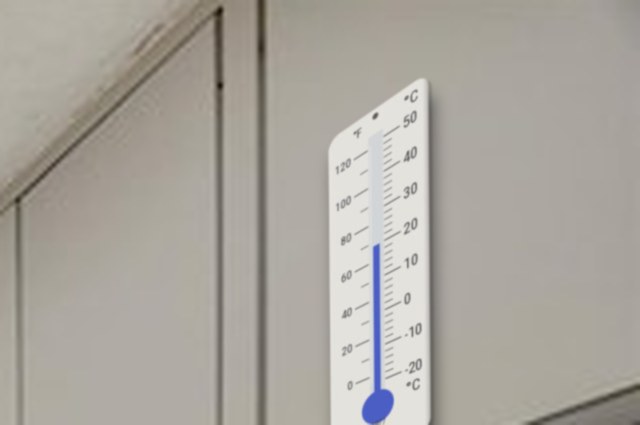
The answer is 20; °C
